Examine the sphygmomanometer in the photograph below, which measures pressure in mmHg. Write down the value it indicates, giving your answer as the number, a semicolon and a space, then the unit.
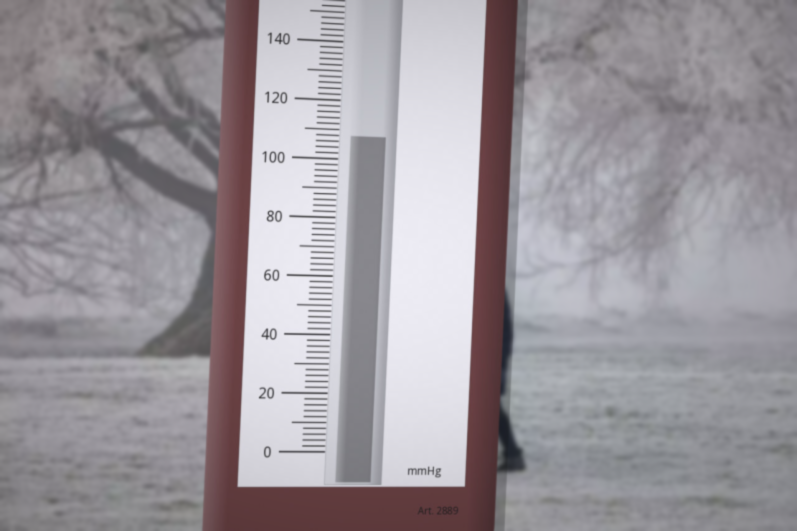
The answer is 108; mmHg
